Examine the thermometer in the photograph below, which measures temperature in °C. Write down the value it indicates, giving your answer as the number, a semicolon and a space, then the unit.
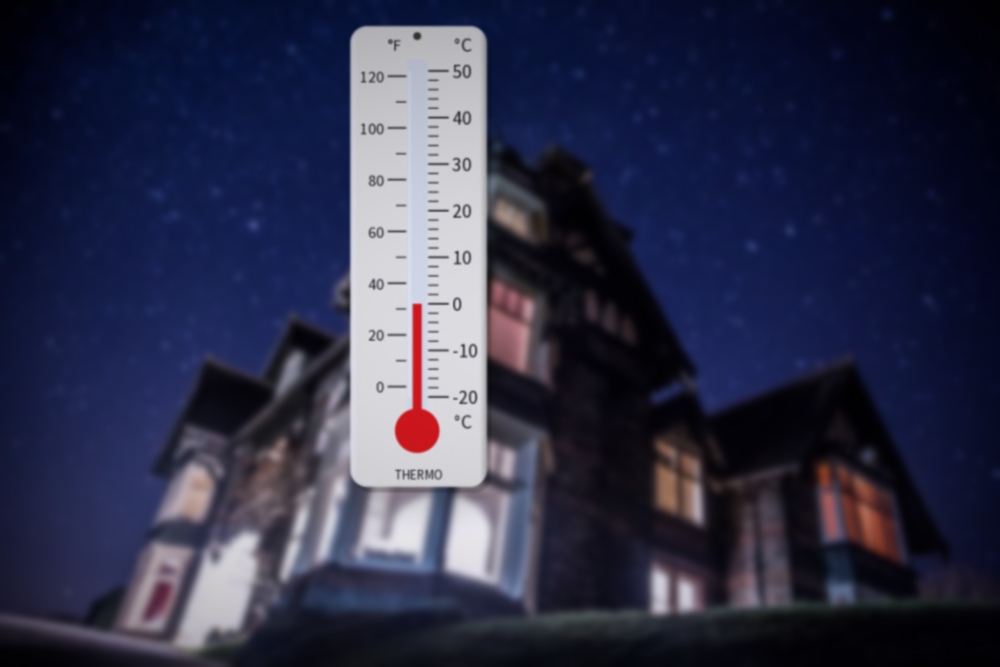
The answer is 0; °C
